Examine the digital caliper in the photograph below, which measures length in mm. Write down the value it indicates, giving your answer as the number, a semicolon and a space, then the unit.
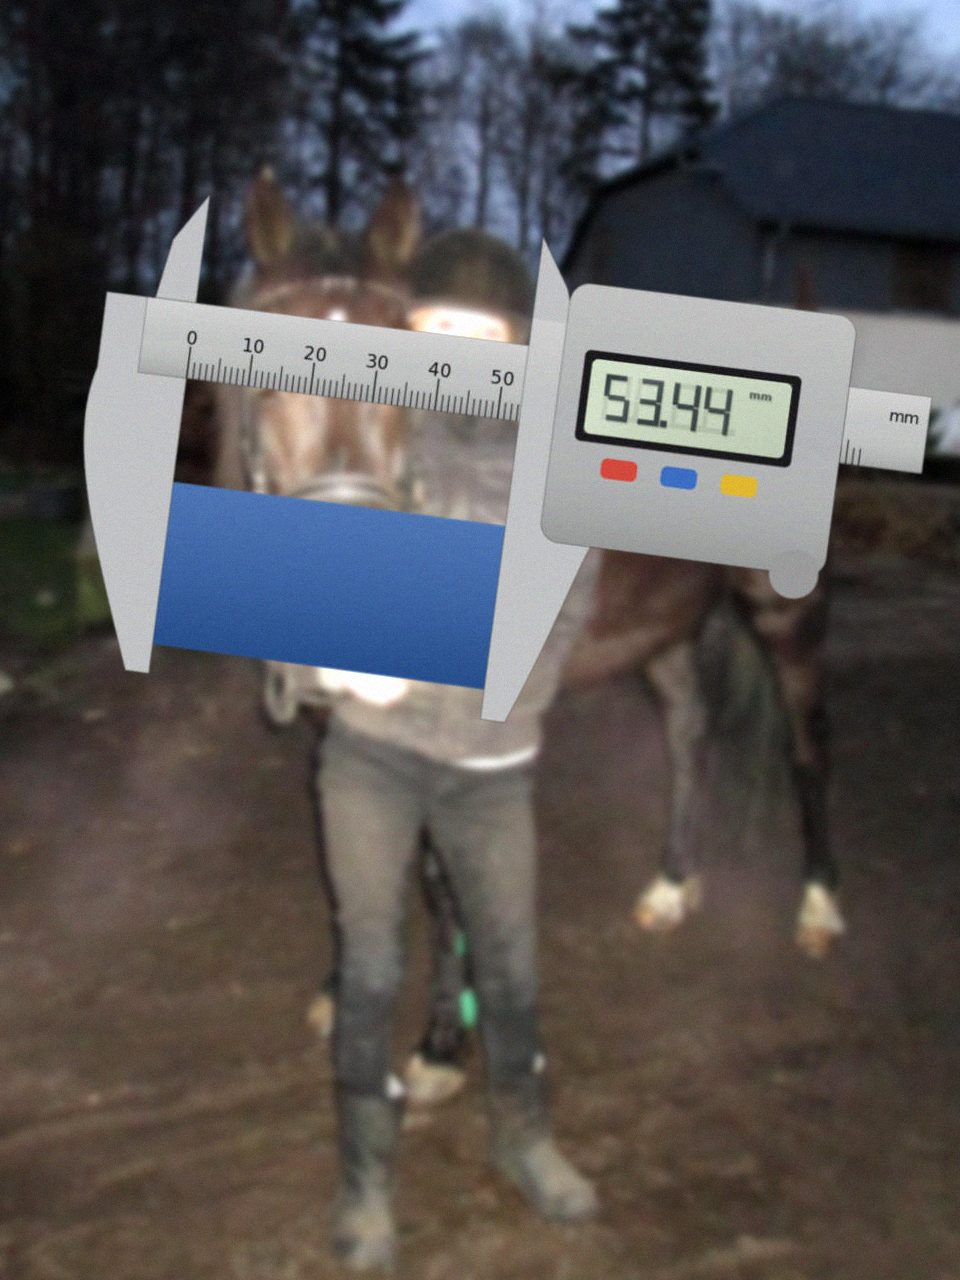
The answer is 53.44; mm
